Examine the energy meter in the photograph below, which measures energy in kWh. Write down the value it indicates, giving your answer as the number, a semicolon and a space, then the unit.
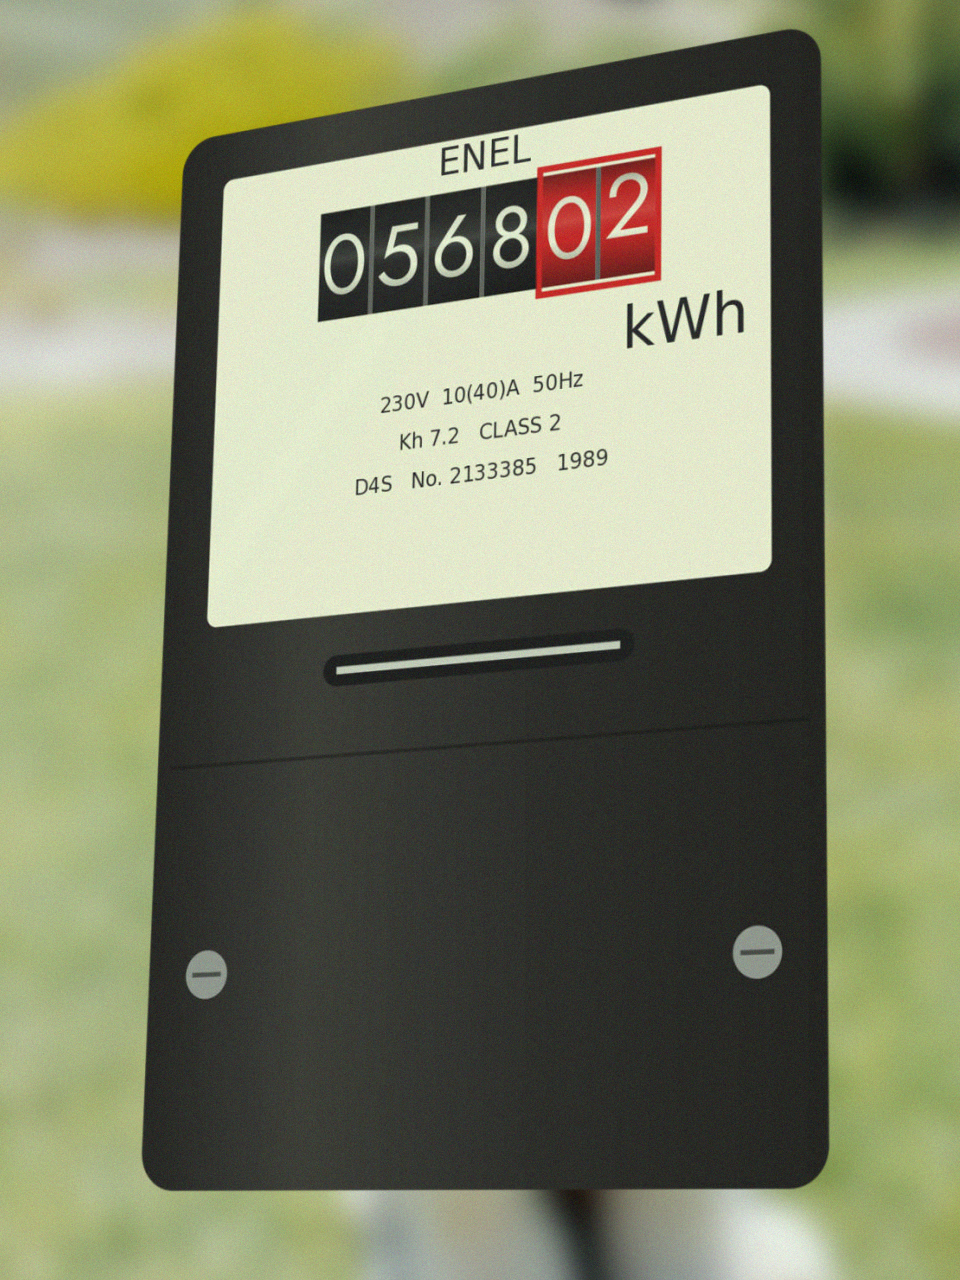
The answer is 568.02; kWh
